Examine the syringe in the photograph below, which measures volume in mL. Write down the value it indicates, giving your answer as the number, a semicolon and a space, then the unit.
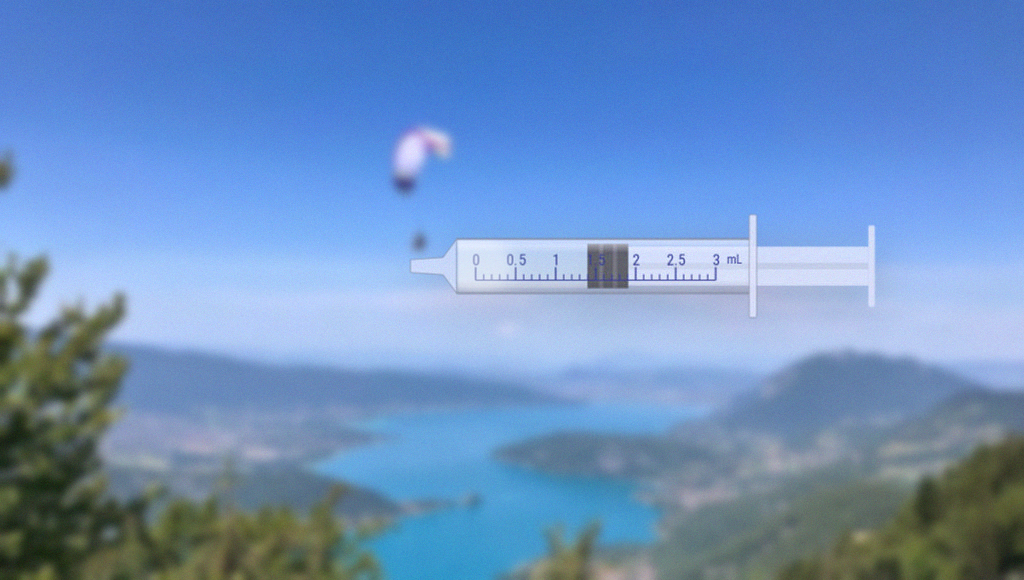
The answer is 1.4; mL
